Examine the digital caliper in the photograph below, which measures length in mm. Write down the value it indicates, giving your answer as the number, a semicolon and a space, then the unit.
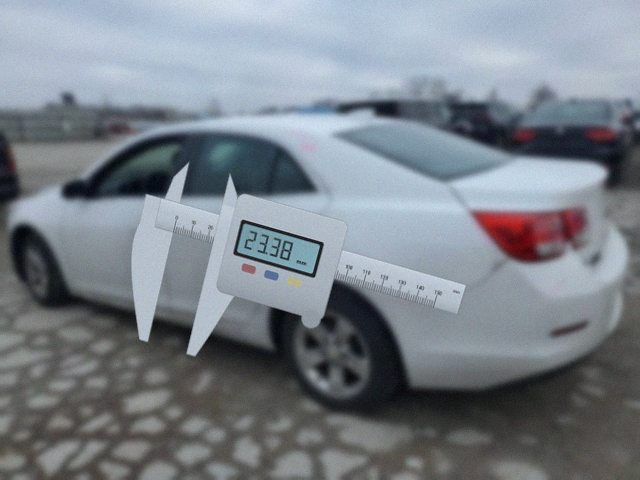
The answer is 23.38; mm
